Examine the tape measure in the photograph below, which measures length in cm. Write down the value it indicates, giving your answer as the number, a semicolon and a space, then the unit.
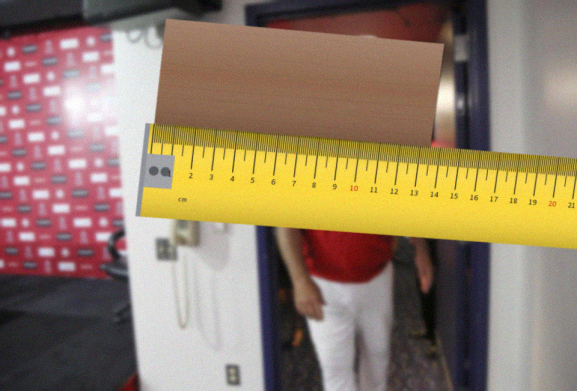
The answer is 13.5; cm
